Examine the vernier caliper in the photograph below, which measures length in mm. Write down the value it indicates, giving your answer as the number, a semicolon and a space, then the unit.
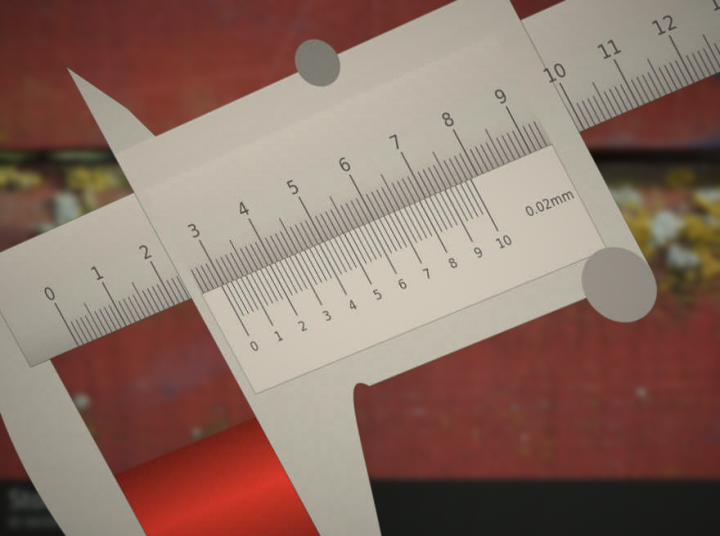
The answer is 29.6; mm
